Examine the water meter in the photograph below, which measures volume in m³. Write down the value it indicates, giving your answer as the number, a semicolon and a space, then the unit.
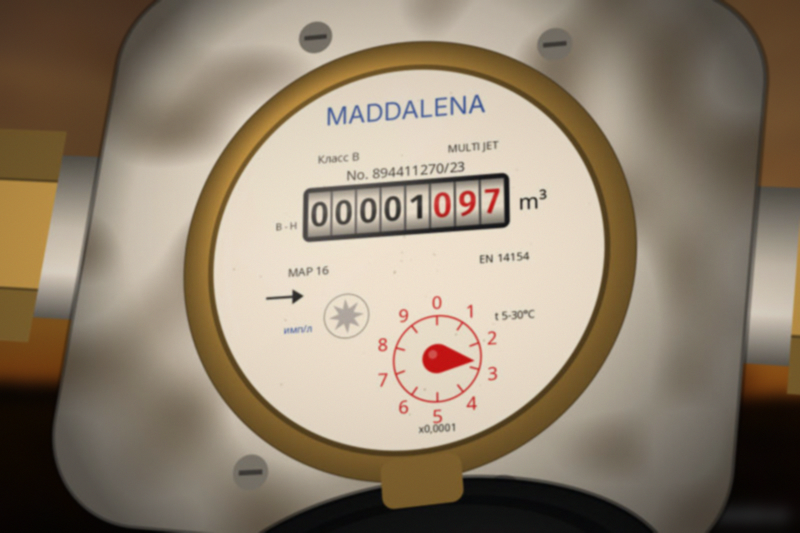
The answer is 1.0972; m³
